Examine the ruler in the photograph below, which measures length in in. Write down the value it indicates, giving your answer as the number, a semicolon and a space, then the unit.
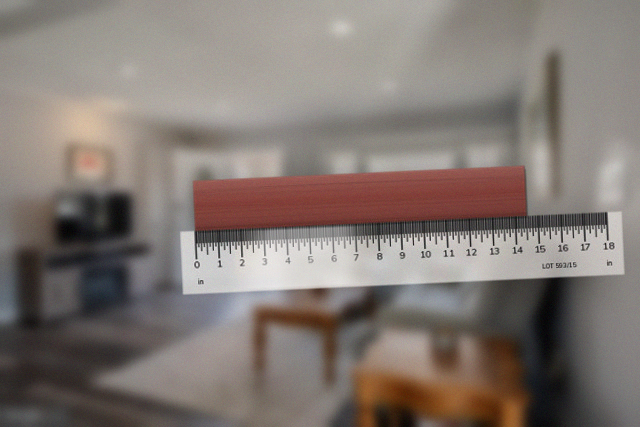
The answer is 14.5; in
